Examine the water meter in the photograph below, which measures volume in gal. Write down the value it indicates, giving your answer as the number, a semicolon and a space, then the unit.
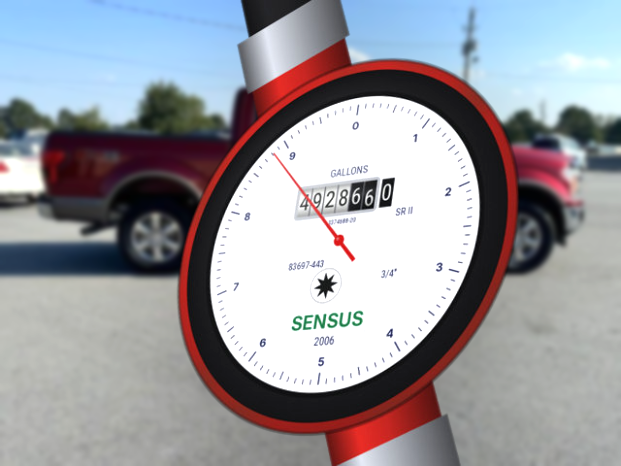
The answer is 4928658.8; gal
